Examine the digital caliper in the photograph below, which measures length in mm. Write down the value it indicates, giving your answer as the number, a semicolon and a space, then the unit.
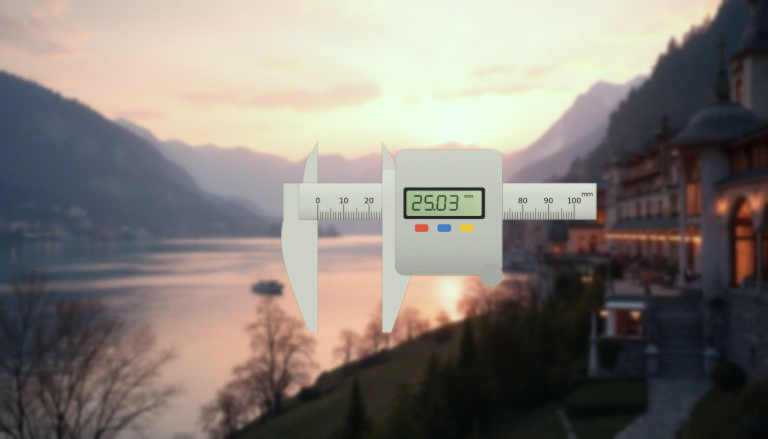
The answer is 25.03; mm
